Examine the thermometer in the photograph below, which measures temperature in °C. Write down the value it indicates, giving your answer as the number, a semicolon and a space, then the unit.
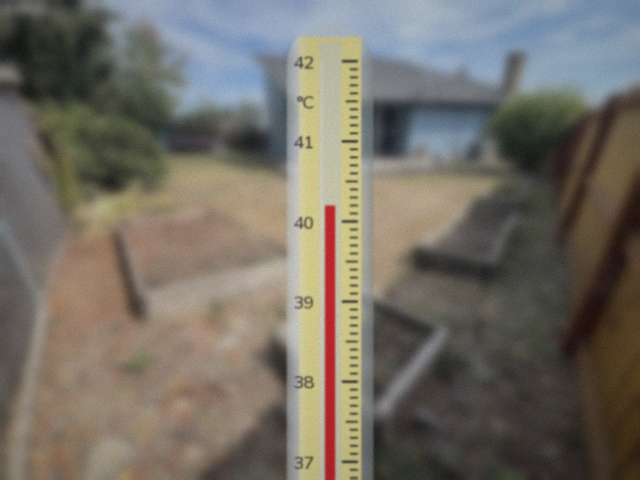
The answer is 40.2; °C
